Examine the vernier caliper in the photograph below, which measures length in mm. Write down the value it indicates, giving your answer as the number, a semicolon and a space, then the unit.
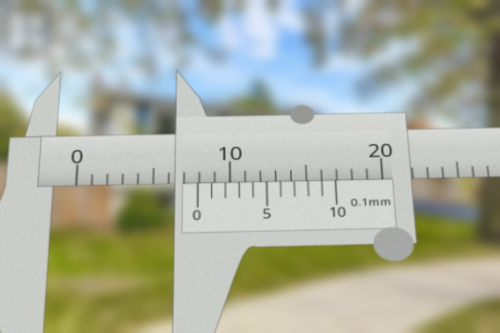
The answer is 7.9; mm
